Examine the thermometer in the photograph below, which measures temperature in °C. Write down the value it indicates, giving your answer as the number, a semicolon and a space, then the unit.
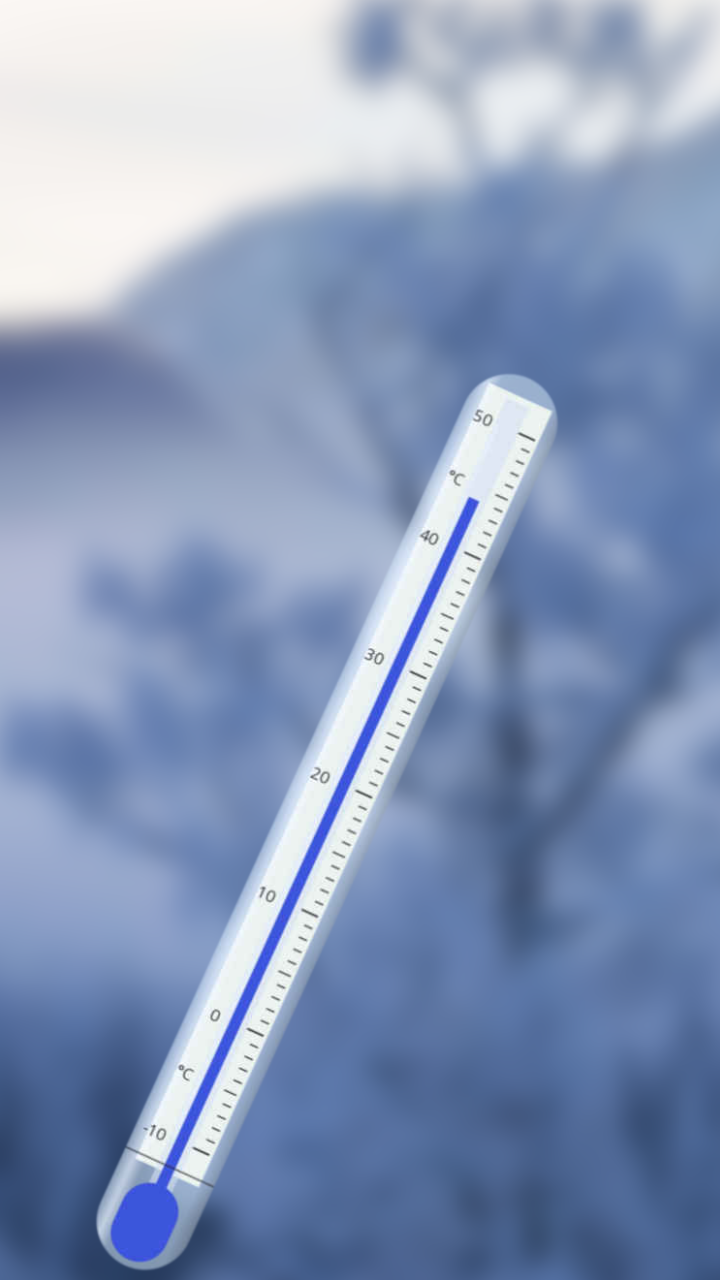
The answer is 44; °C
